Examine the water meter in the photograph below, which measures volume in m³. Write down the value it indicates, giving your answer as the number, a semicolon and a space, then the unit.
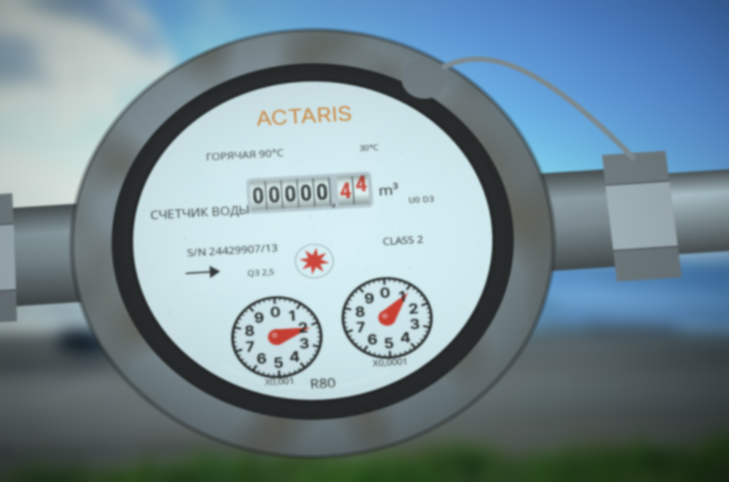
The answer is 0.4421; m³
